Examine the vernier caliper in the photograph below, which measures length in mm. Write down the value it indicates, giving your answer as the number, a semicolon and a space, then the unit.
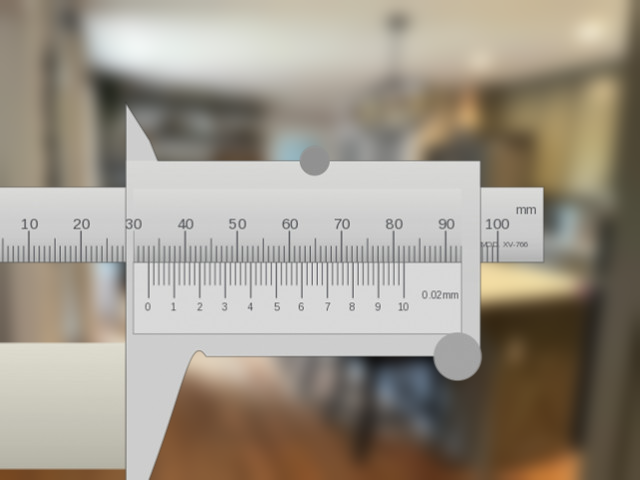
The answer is 33.0; mm
